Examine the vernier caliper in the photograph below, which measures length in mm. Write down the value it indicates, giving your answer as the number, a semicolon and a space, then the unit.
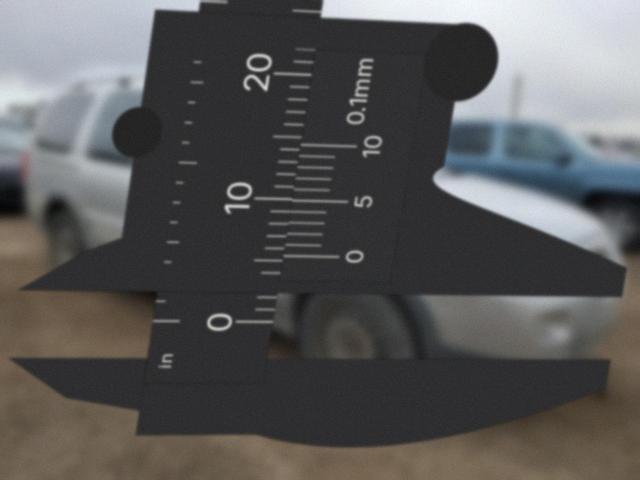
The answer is 5.4; mm
